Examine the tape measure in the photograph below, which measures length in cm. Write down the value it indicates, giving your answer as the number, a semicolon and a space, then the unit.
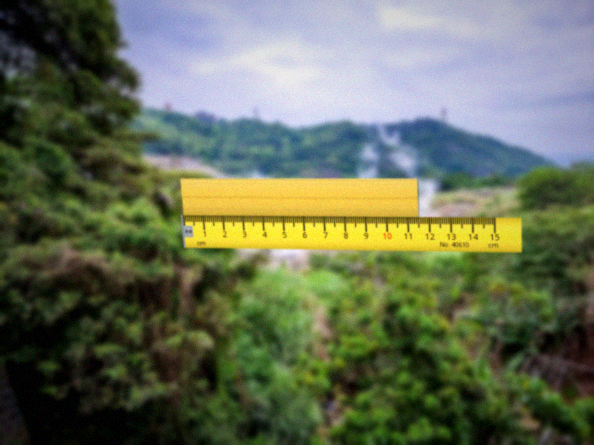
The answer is 11.5; cm
